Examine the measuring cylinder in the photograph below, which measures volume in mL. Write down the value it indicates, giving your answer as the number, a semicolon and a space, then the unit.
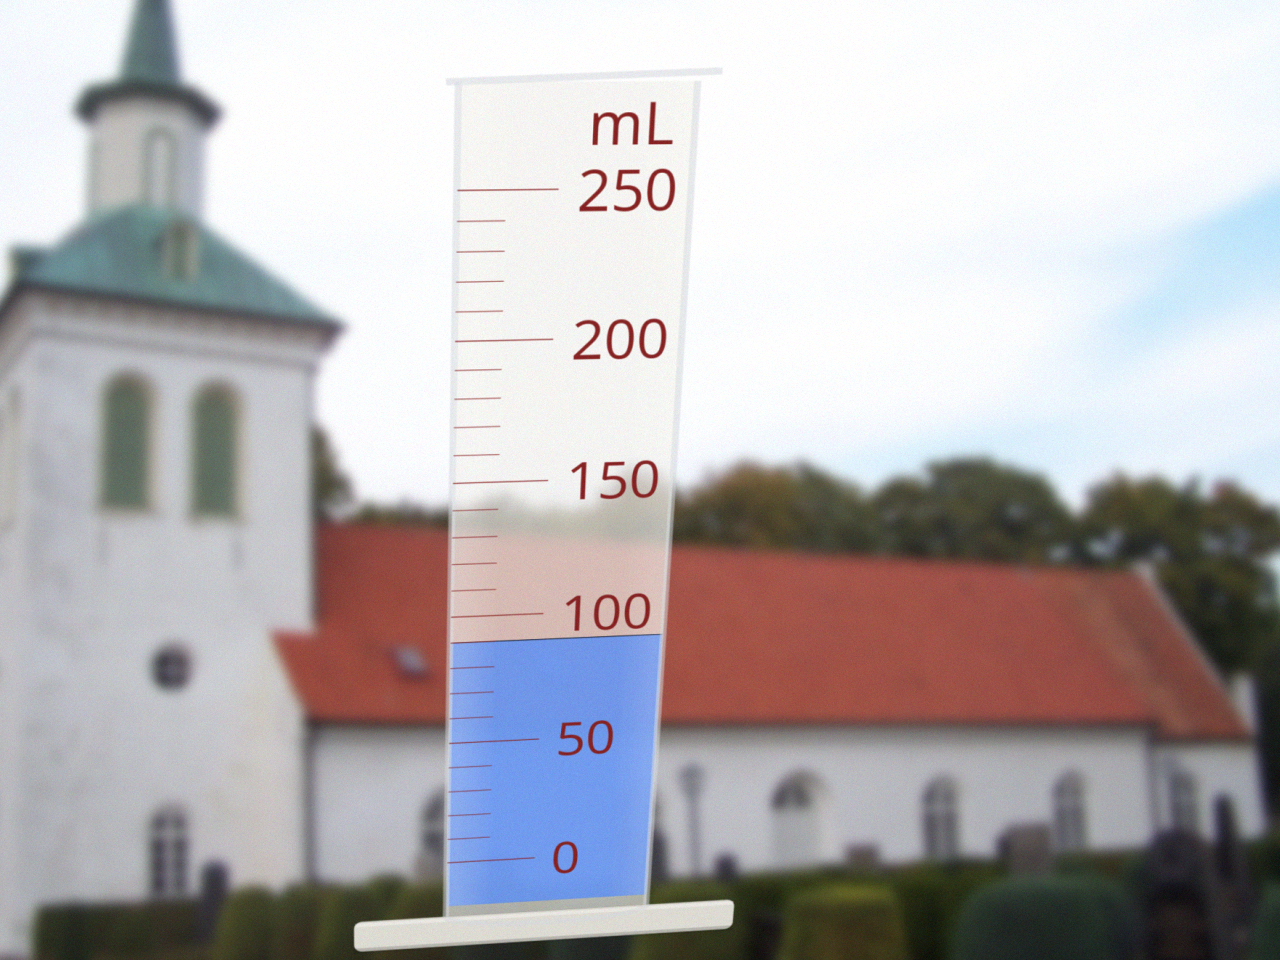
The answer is 90; mL
